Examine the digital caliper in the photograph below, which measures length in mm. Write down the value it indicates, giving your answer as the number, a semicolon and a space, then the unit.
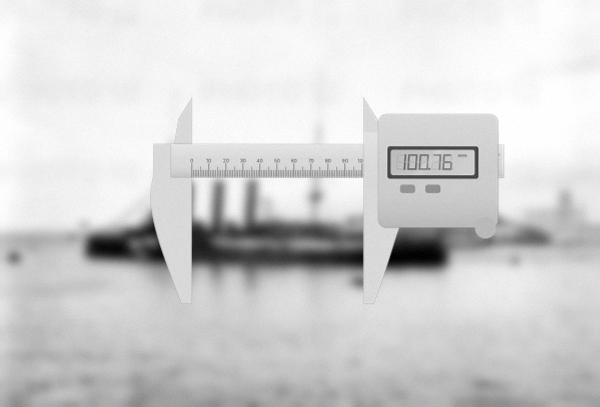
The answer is 100.76; mm
